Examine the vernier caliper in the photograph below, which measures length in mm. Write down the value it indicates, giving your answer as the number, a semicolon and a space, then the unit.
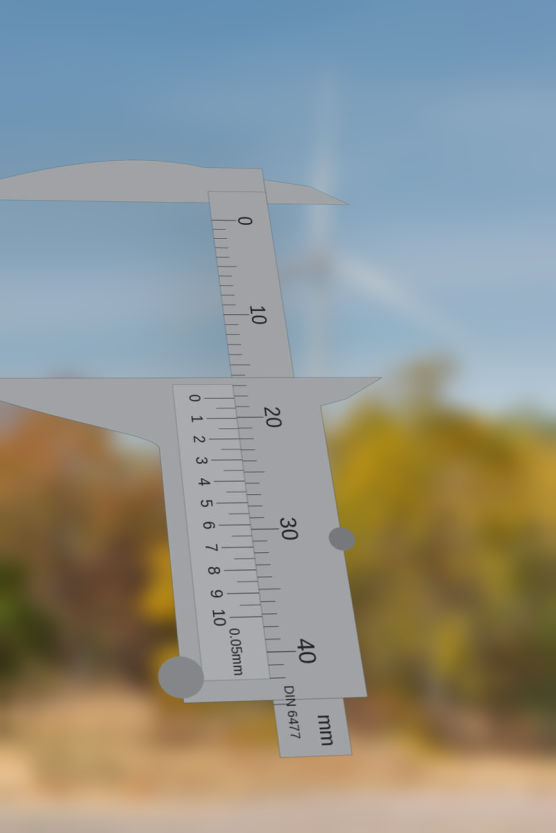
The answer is 18.2; mm
